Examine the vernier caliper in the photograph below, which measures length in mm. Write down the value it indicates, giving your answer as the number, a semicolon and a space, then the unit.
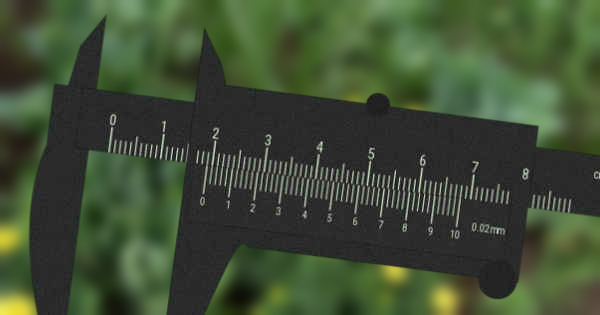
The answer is 19.0; mm
